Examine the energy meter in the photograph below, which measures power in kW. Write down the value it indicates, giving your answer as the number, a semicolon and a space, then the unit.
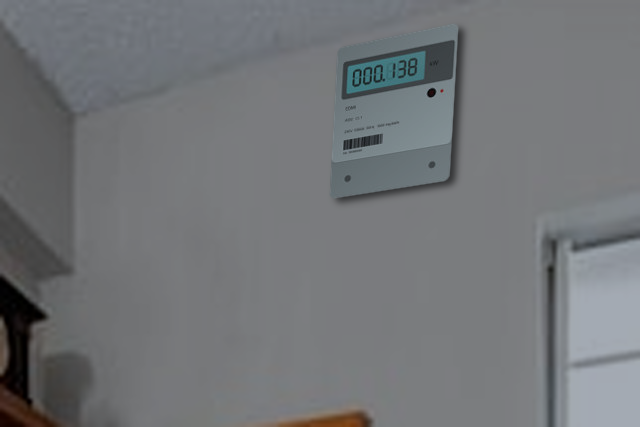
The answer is 0.138; kW
